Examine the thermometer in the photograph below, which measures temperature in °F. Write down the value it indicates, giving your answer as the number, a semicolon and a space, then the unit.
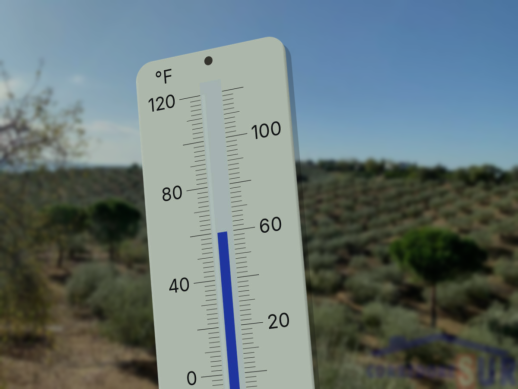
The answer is 60; °F
